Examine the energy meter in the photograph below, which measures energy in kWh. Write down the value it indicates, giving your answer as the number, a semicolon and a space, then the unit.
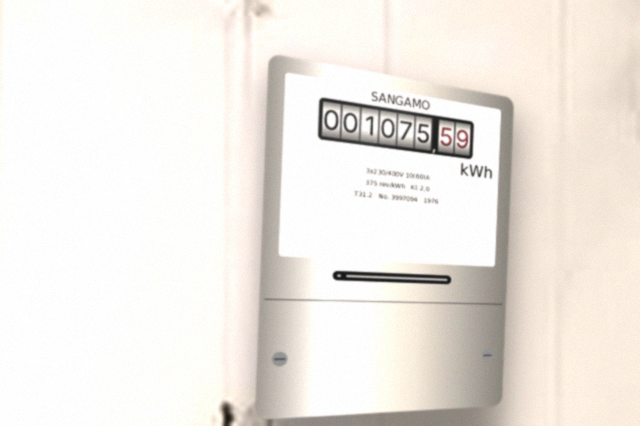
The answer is 1075.59; kWh
